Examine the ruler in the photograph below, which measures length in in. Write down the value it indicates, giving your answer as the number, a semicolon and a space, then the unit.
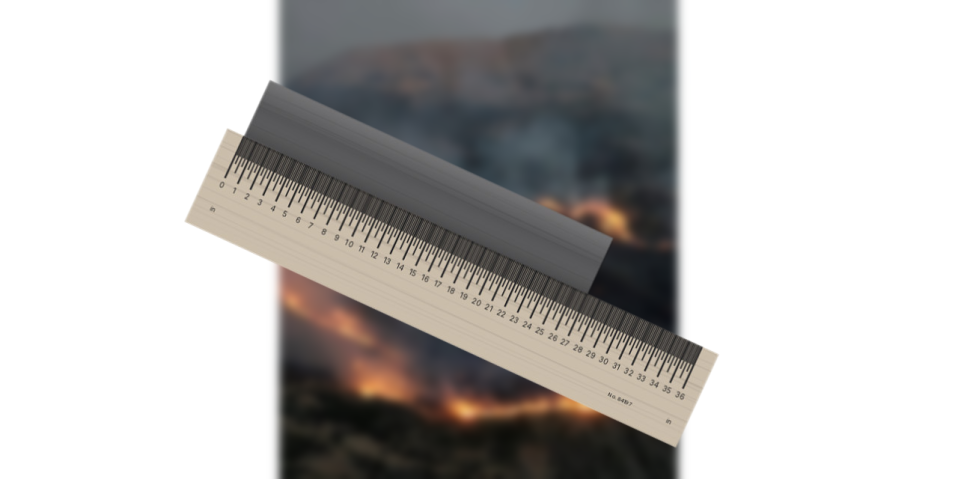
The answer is 27; in
